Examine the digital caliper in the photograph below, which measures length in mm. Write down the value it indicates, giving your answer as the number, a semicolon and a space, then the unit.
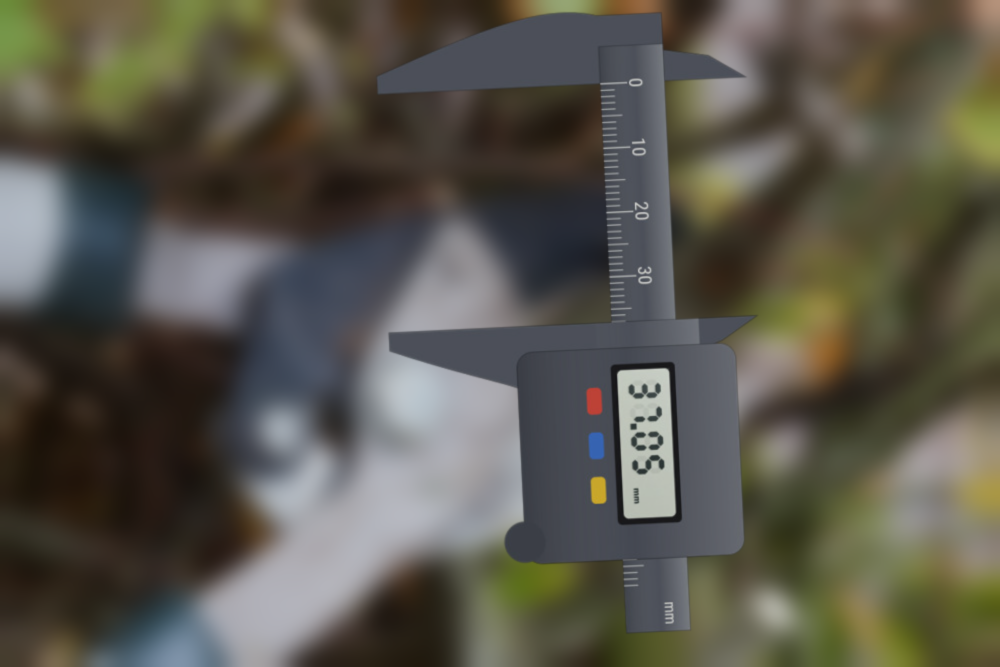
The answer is 37.05; mm
